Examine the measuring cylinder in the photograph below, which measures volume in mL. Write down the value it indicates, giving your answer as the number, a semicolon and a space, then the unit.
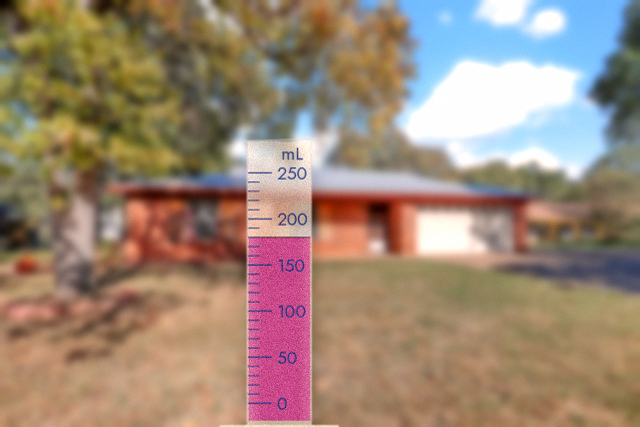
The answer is 180; mL
